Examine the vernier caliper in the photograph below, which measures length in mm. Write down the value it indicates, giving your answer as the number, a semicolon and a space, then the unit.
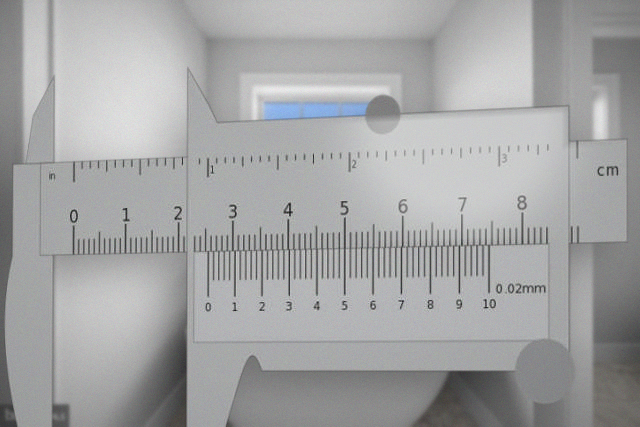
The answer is 25.5; mm
